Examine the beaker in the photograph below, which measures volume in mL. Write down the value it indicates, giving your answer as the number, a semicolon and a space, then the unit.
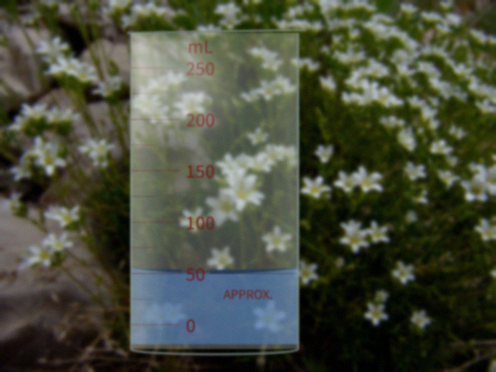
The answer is 50; mL
